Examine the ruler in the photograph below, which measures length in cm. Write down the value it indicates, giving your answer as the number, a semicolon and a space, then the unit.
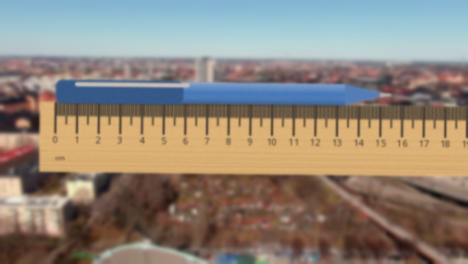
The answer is 15.5; cm
